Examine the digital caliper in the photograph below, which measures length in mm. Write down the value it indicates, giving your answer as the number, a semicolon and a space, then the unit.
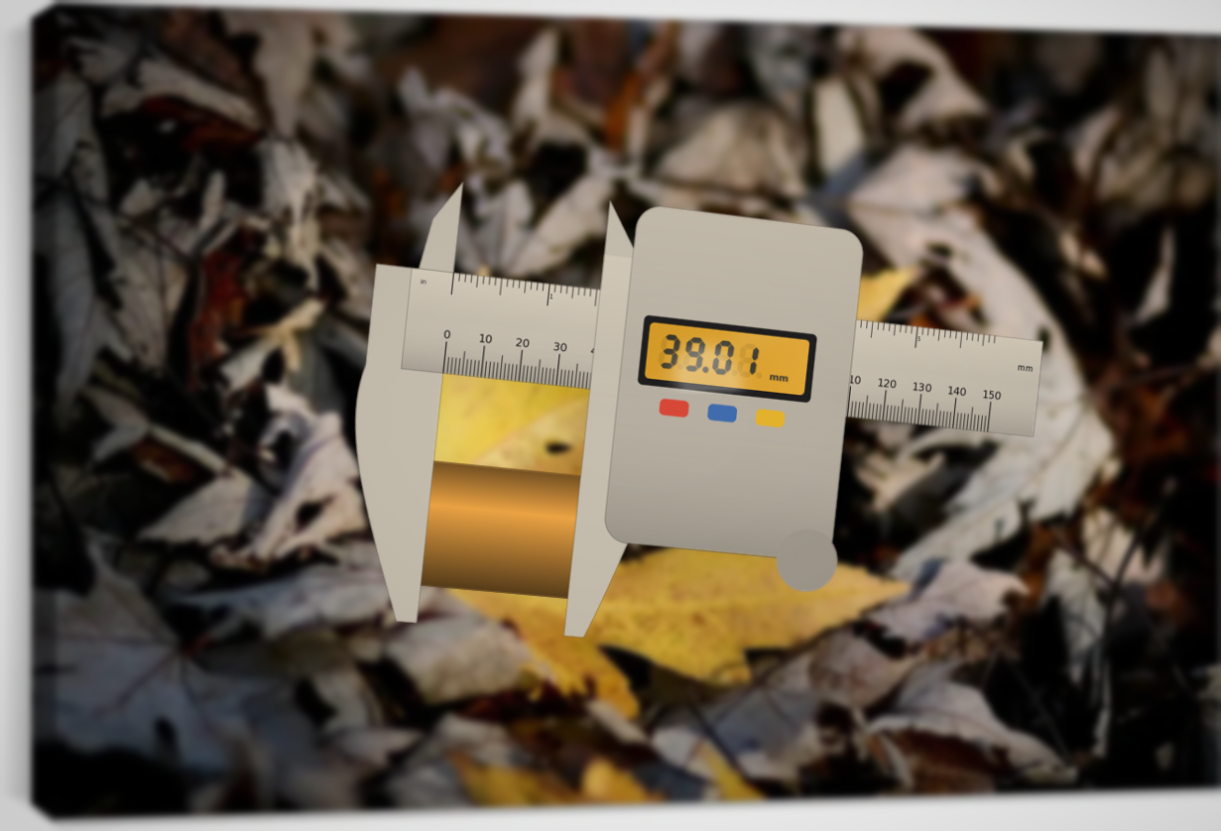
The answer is 39.01; mm
